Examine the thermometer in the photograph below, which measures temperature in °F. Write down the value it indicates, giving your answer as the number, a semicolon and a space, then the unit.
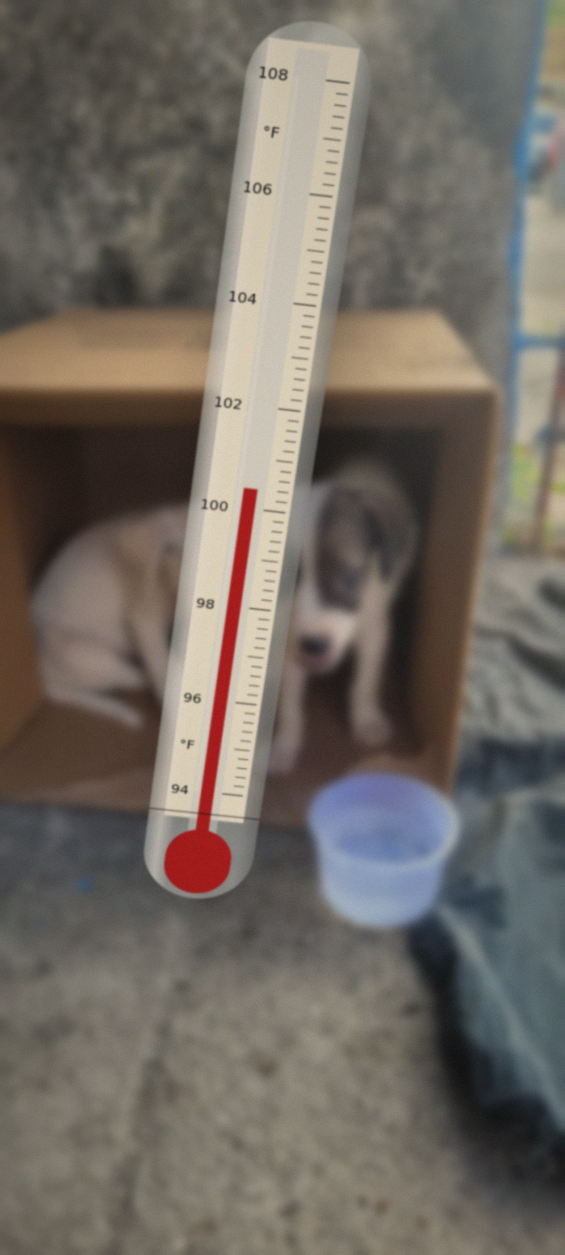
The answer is 100.4; °F
